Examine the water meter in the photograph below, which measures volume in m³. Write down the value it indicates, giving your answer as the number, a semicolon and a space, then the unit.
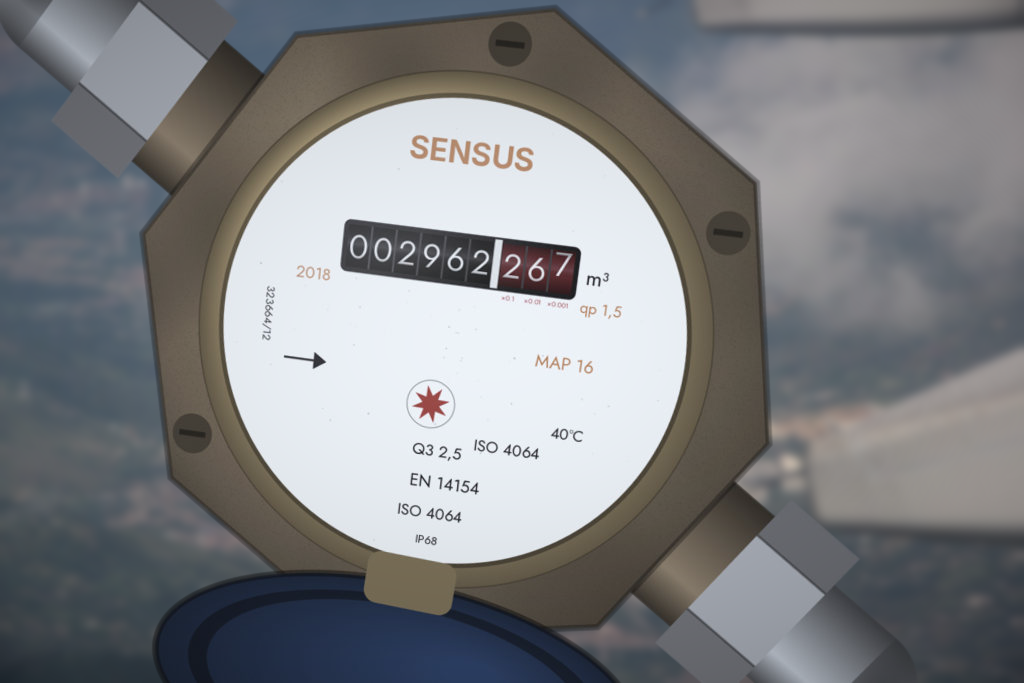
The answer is 2962.267; m³
